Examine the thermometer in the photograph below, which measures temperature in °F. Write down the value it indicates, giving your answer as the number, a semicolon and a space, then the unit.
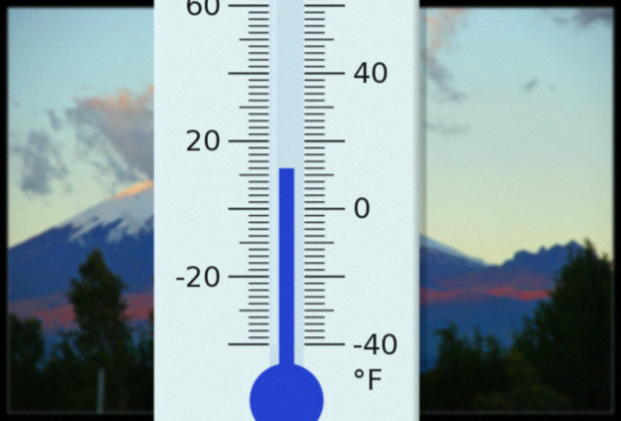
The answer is 12; °F
